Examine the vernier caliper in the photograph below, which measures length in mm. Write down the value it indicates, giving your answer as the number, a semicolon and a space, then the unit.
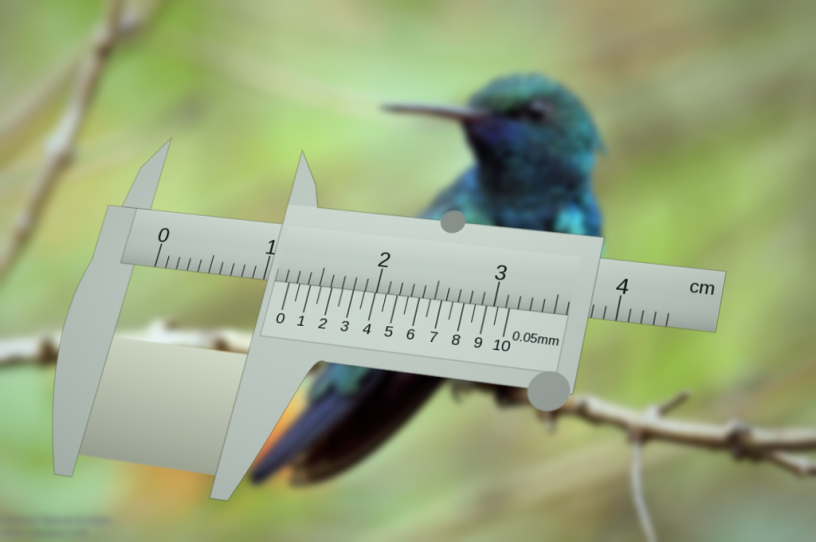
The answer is 12.3; mm
